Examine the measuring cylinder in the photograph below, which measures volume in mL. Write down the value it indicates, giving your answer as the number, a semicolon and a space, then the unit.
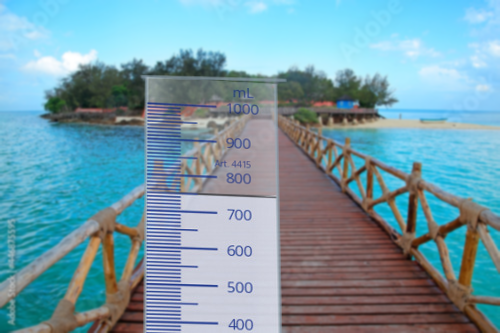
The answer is 750; mL
